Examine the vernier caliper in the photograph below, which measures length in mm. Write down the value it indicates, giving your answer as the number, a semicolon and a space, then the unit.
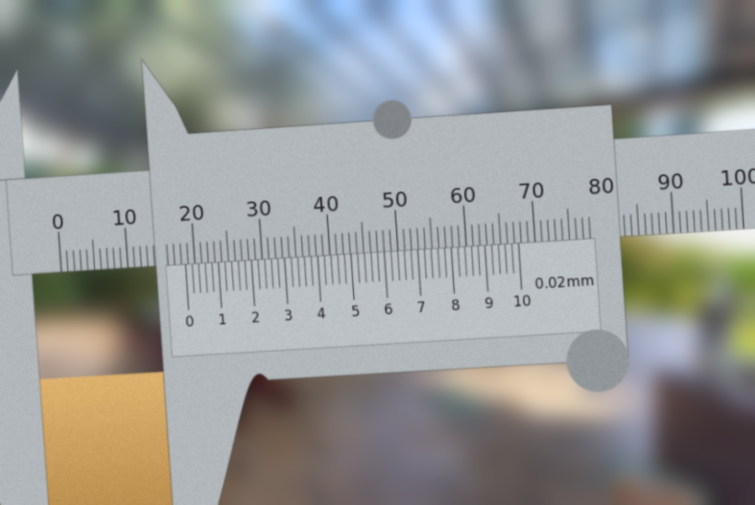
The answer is 18.6; mm
